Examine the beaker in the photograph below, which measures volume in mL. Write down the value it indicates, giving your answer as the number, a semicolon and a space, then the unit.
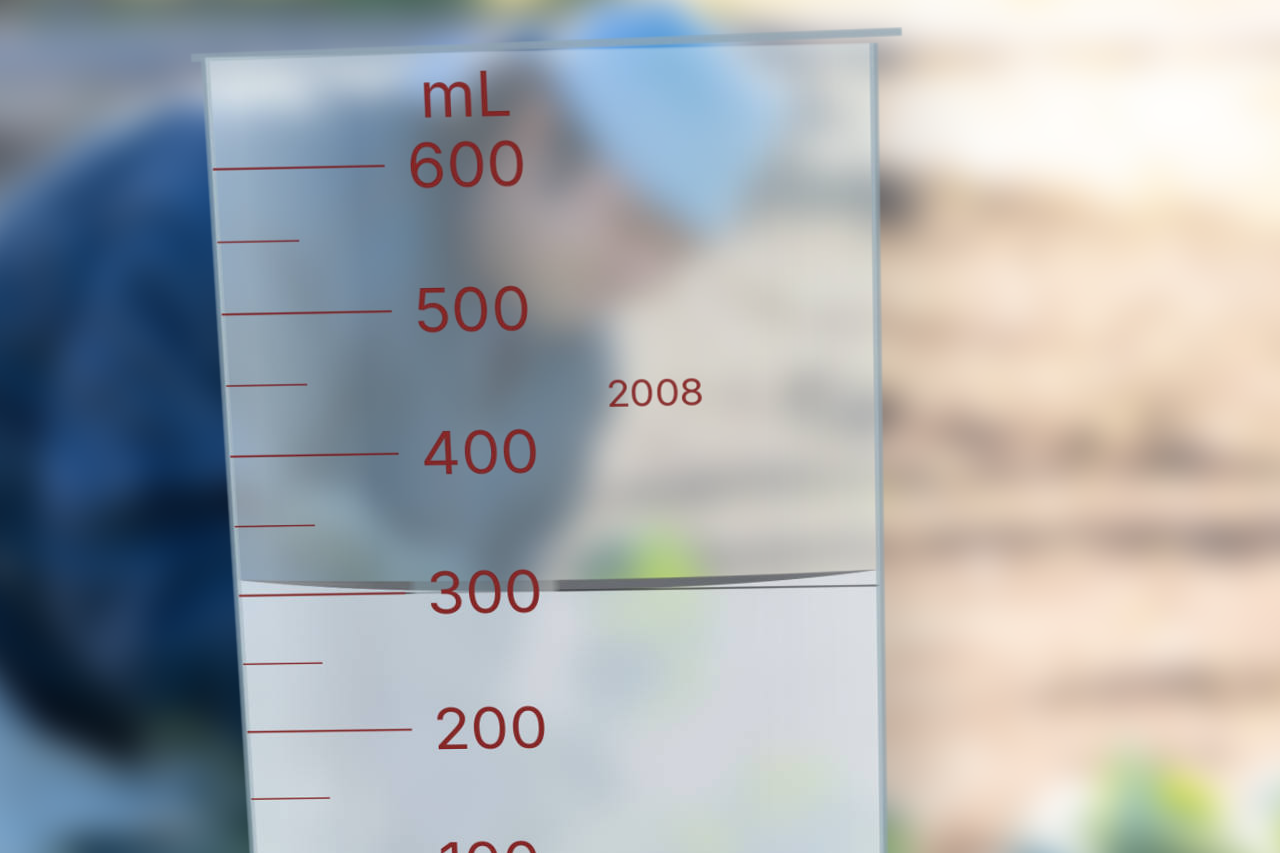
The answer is 300; mL
